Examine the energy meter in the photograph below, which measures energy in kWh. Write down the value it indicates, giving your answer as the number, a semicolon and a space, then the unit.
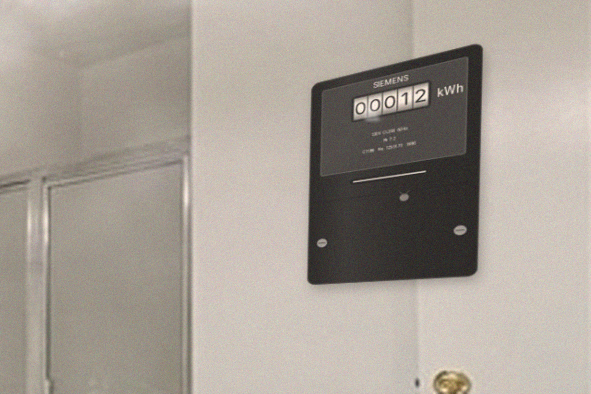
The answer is 12; kWh
